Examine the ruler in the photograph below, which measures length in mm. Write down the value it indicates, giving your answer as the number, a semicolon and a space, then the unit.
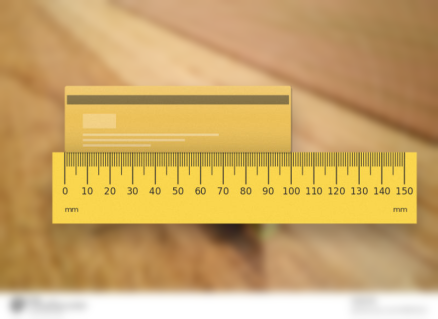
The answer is 100; mm
